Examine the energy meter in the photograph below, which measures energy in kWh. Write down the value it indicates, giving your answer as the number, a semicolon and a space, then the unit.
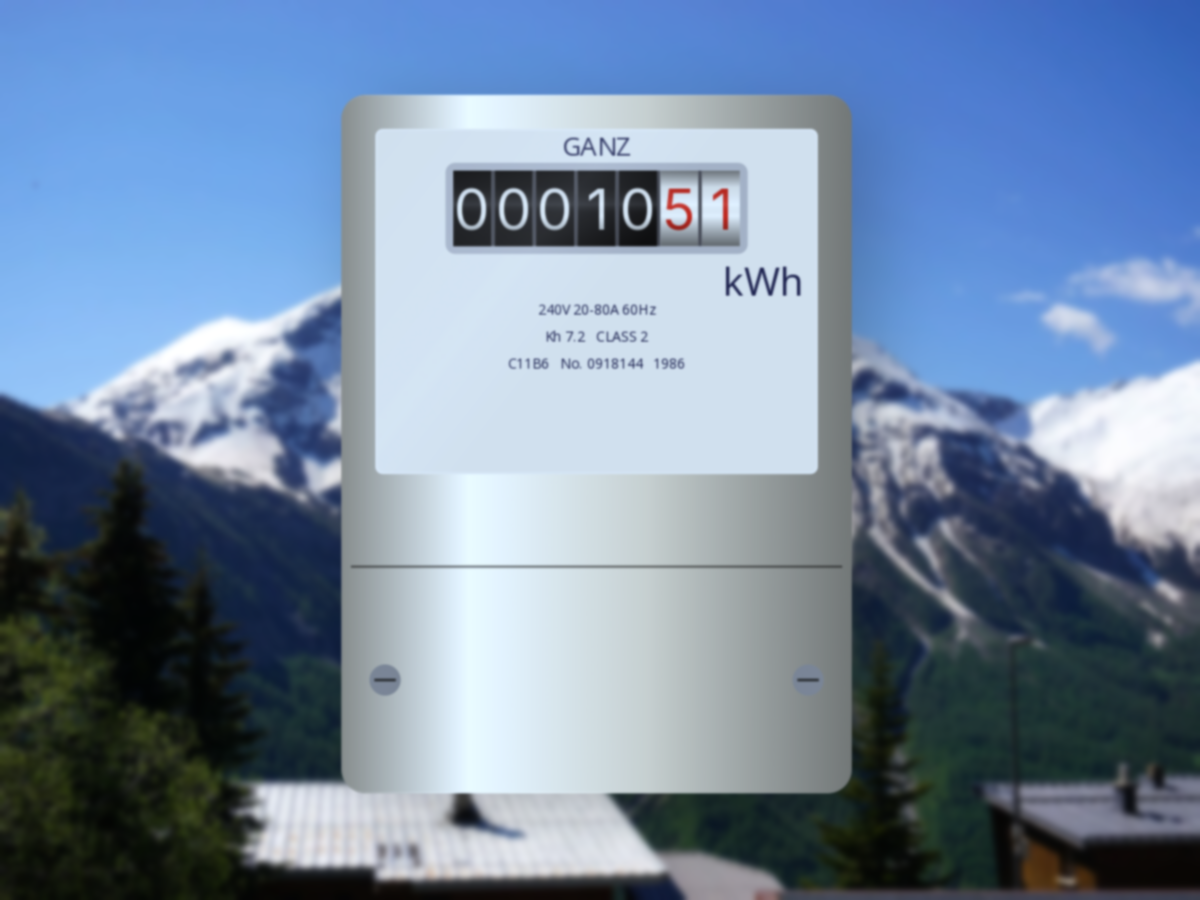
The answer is 10.51; kWh
